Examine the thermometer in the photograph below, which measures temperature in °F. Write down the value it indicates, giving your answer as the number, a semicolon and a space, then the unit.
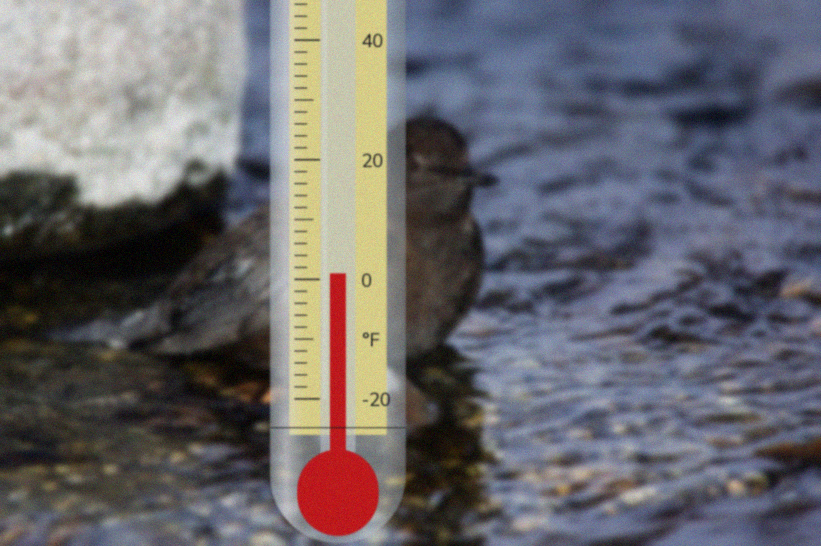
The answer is 1; °F
